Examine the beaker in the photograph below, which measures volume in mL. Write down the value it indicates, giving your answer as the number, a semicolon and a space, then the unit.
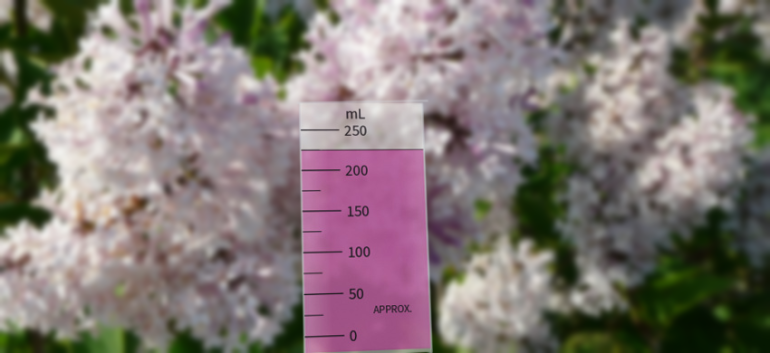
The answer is 225; mL
